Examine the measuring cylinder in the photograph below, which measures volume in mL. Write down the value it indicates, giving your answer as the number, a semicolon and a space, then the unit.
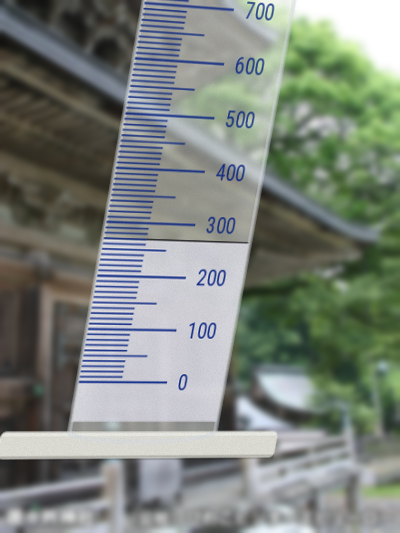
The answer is 270; mL
